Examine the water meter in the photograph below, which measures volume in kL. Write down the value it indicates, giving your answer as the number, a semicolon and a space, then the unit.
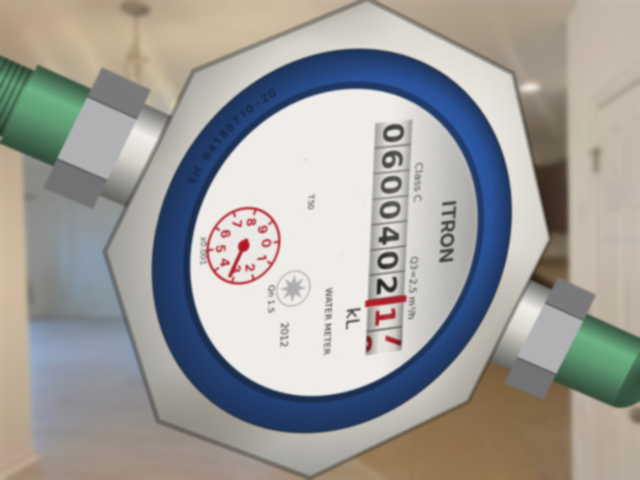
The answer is 600402.173; kL
